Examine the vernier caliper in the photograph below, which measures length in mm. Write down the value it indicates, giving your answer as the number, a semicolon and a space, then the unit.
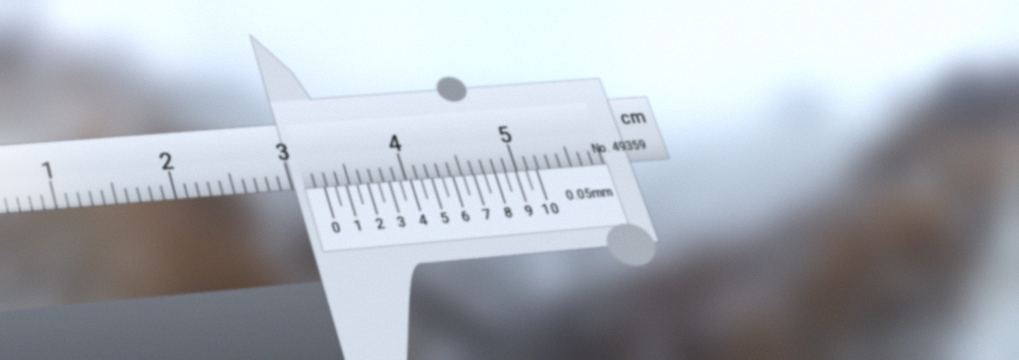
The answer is 32.8; mm
